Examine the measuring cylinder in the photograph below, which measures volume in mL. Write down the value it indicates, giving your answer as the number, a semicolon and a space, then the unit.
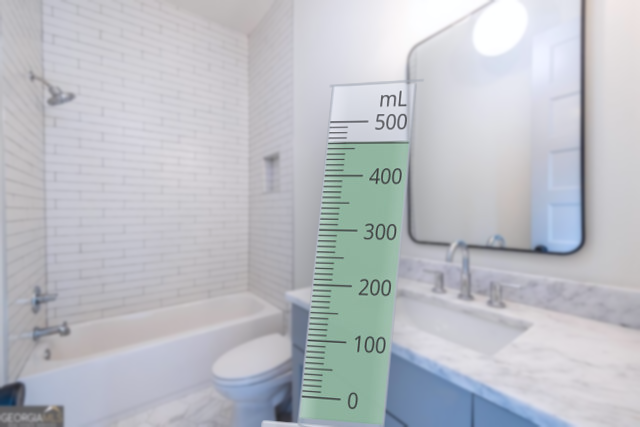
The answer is 460; mL
